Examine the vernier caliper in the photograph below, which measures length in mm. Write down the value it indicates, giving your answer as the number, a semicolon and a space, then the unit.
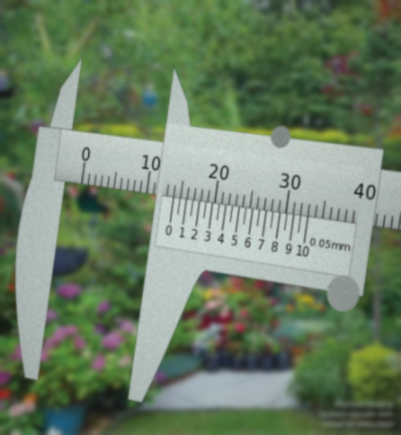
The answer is 14.0; mm
